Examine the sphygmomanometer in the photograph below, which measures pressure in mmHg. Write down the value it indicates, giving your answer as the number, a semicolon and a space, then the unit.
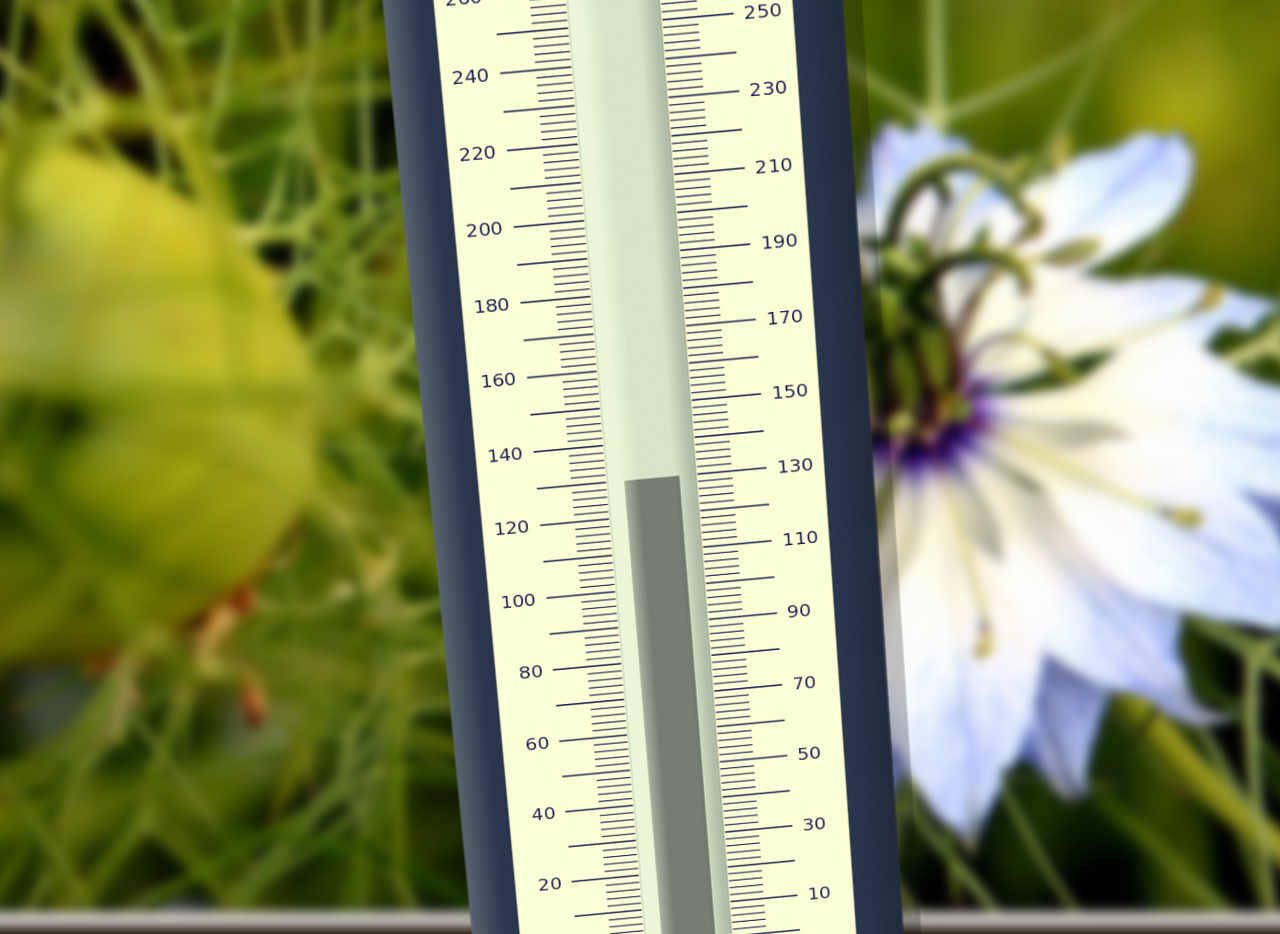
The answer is 130; mmHg
